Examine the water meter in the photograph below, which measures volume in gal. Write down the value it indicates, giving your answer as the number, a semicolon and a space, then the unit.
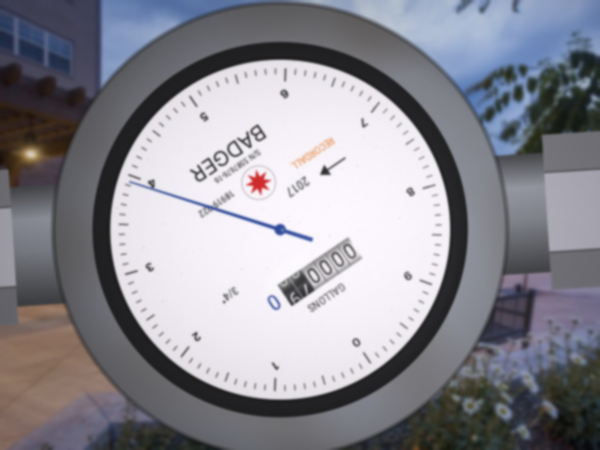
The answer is 793.9; gal
